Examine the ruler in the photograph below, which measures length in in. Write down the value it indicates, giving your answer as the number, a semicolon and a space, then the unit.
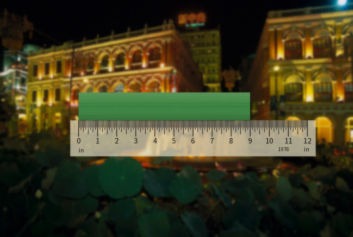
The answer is 9; in
